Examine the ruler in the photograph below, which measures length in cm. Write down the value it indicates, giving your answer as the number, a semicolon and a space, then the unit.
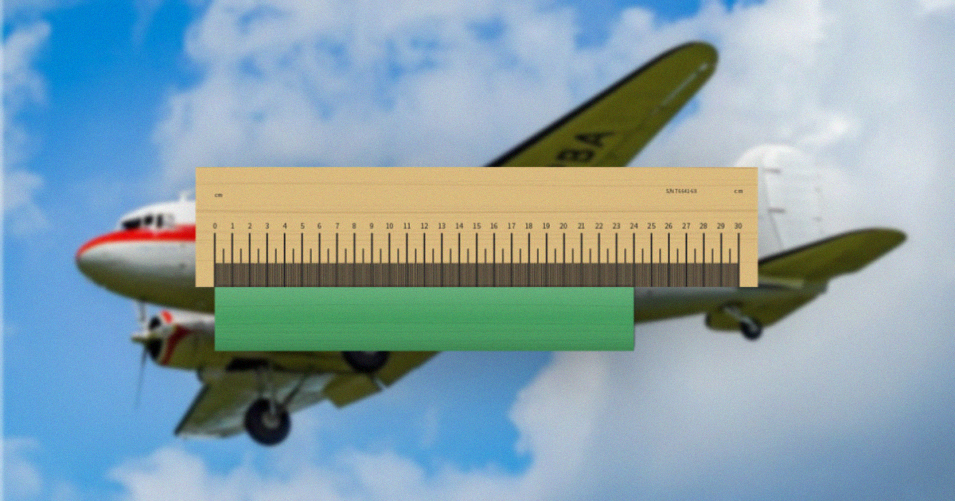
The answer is 24; cm
